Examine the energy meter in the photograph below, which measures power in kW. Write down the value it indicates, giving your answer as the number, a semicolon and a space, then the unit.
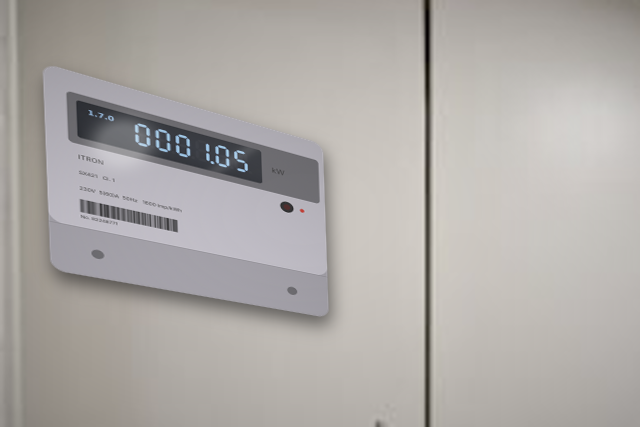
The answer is 1.05; kW
